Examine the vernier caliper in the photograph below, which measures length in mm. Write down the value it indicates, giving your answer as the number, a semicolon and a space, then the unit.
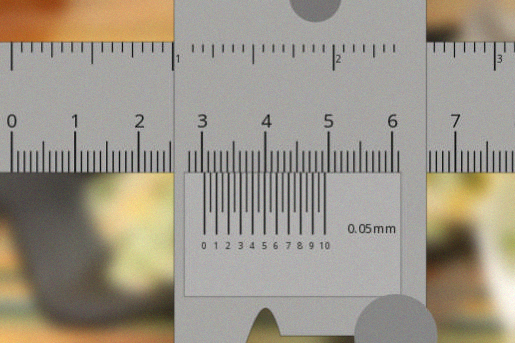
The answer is 30.4; mm
